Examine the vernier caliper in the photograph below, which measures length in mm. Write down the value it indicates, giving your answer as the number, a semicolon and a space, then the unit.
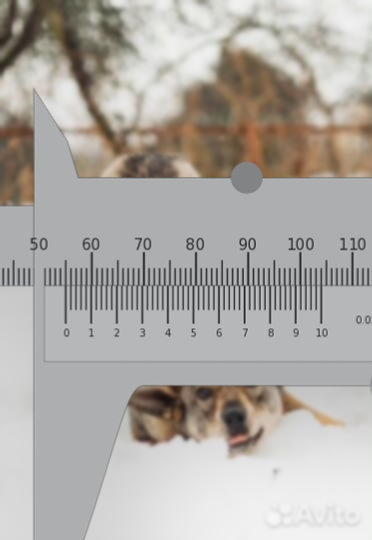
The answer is 55.0; mm
